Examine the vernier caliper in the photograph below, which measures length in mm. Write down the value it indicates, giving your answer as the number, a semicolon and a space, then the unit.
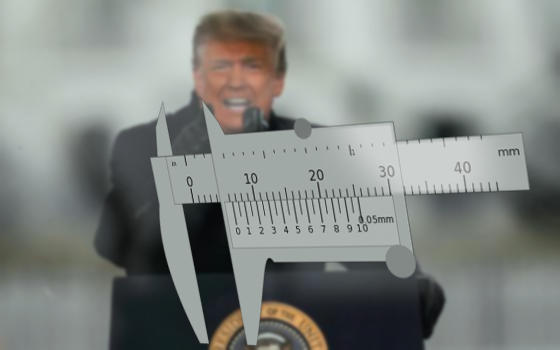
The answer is 6.4; mm
